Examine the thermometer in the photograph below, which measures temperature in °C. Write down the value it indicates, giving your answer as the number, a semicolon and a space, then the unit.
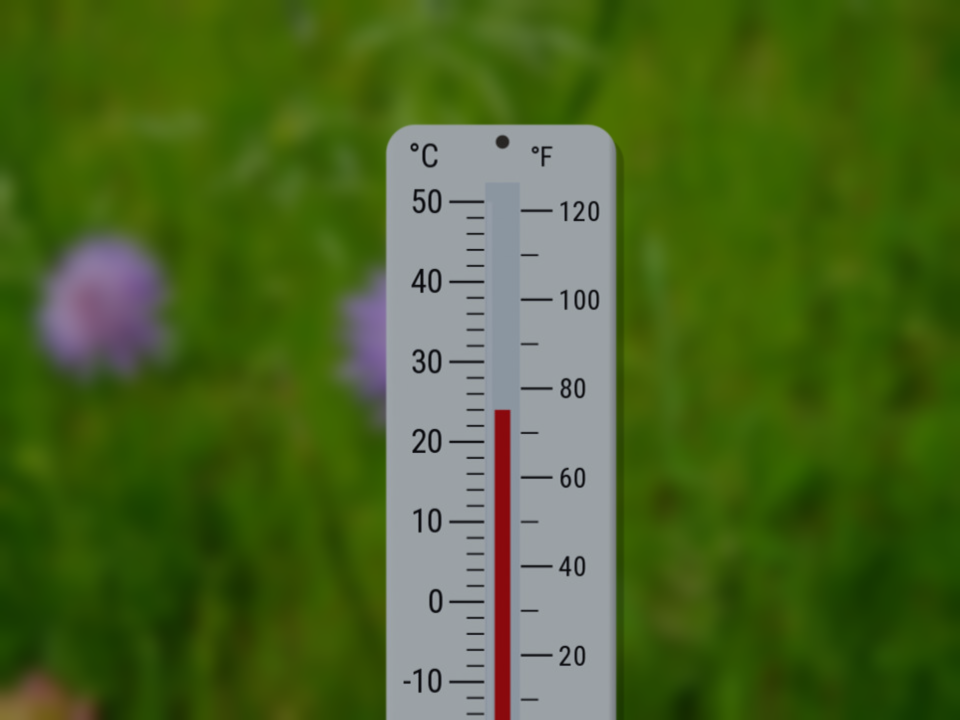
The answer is 24; °C
